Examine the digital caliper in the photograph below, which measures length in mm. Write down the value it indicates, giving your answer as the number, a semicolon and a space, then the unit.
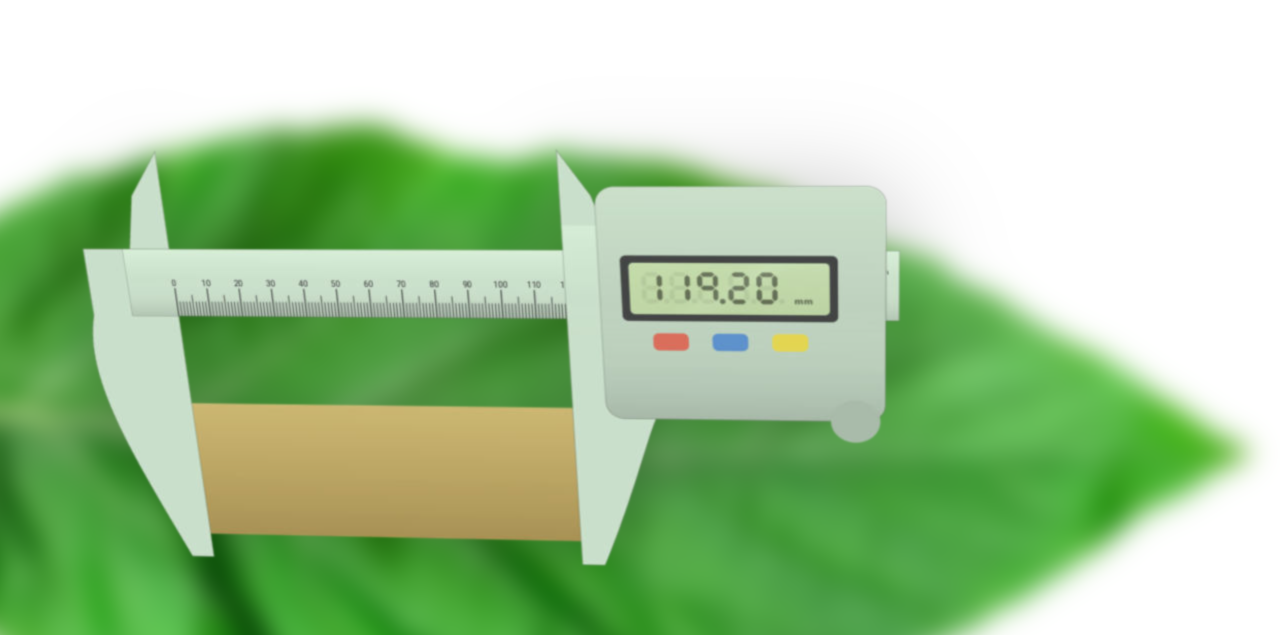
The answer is 119.20; mm
